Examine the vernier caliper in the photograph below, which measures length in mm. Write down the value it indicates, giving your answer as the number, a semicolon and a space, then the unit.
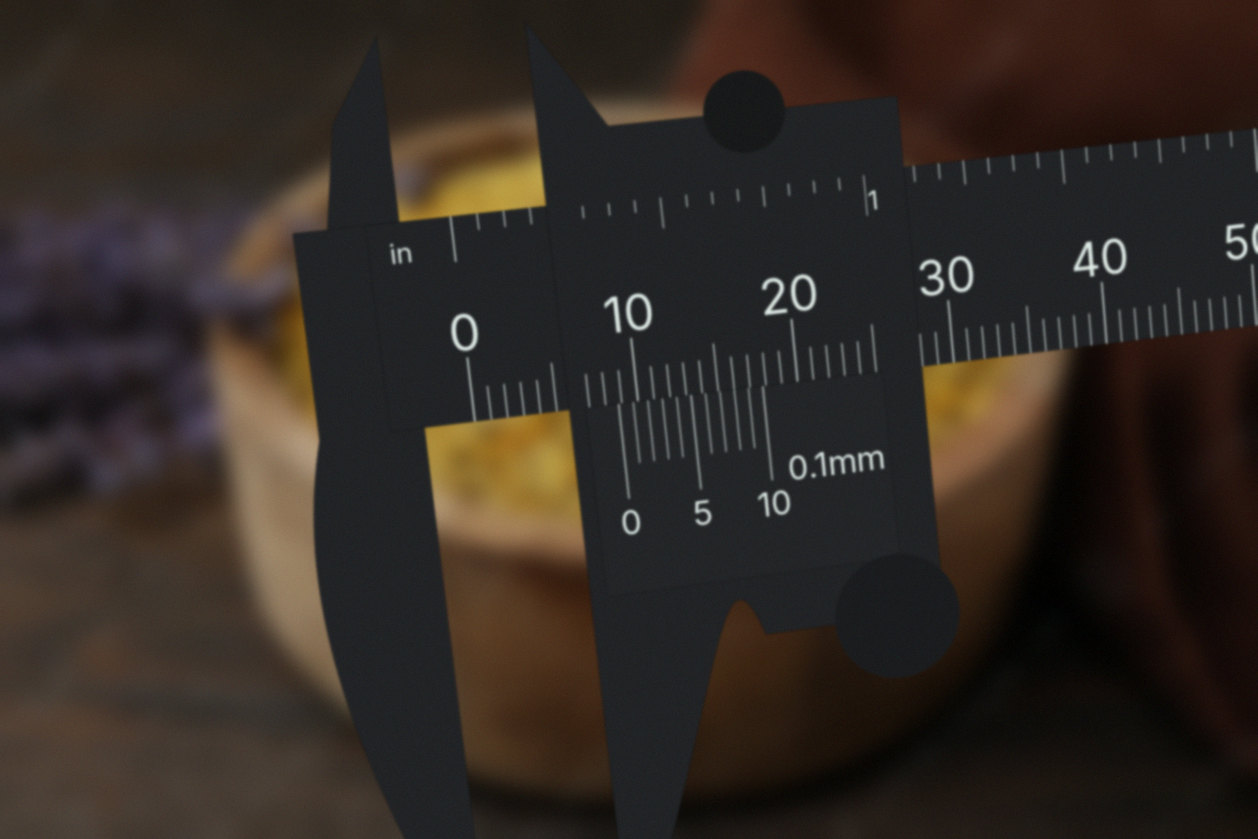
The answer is 8.8; mm
